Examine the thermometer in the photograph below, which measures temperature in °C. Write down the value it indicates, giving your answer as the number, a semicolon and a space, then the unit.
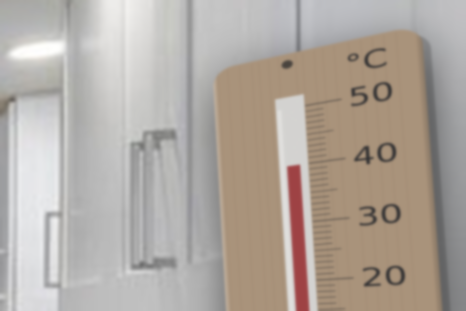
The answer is 40; °C
